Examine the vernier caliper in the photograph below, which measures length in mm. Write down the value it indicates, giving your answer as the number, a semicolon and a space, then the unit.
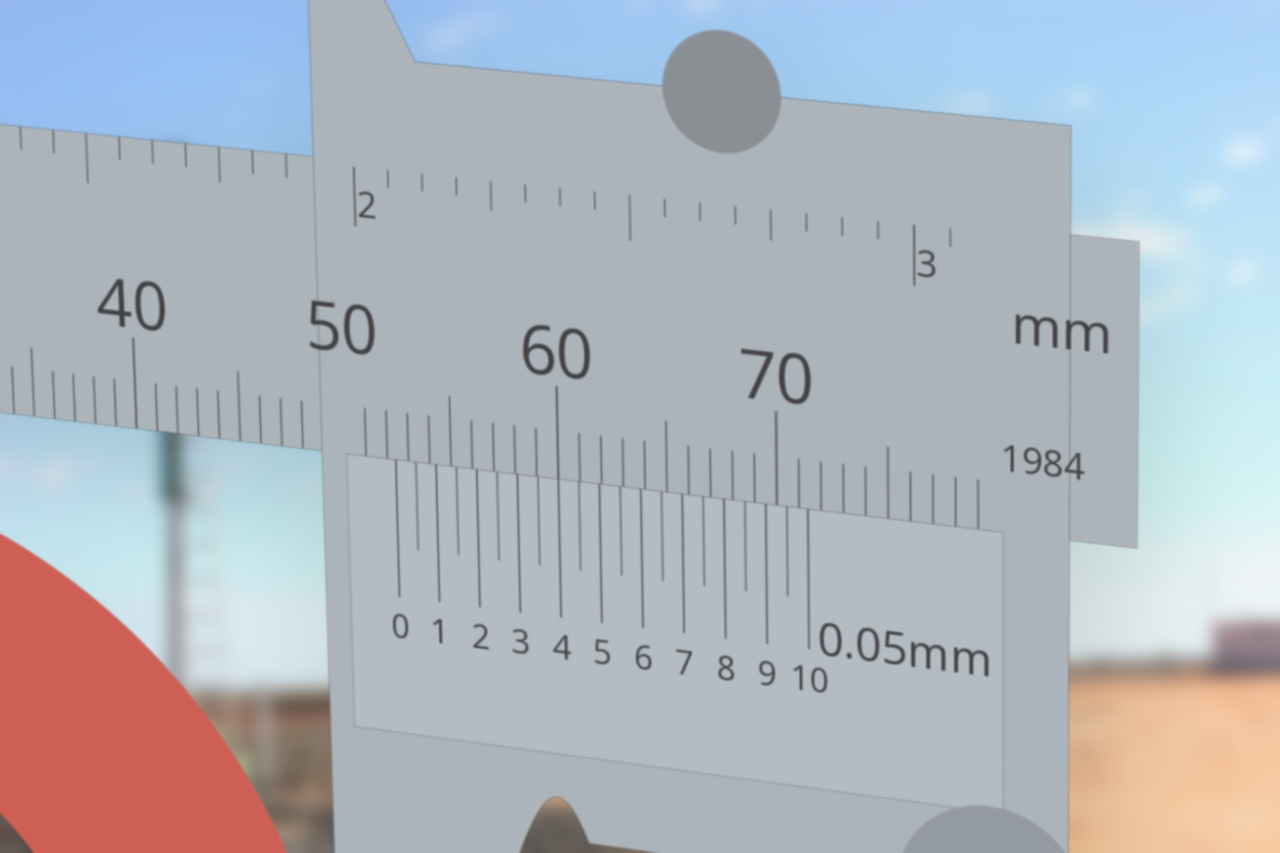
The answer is 52.4; mm
